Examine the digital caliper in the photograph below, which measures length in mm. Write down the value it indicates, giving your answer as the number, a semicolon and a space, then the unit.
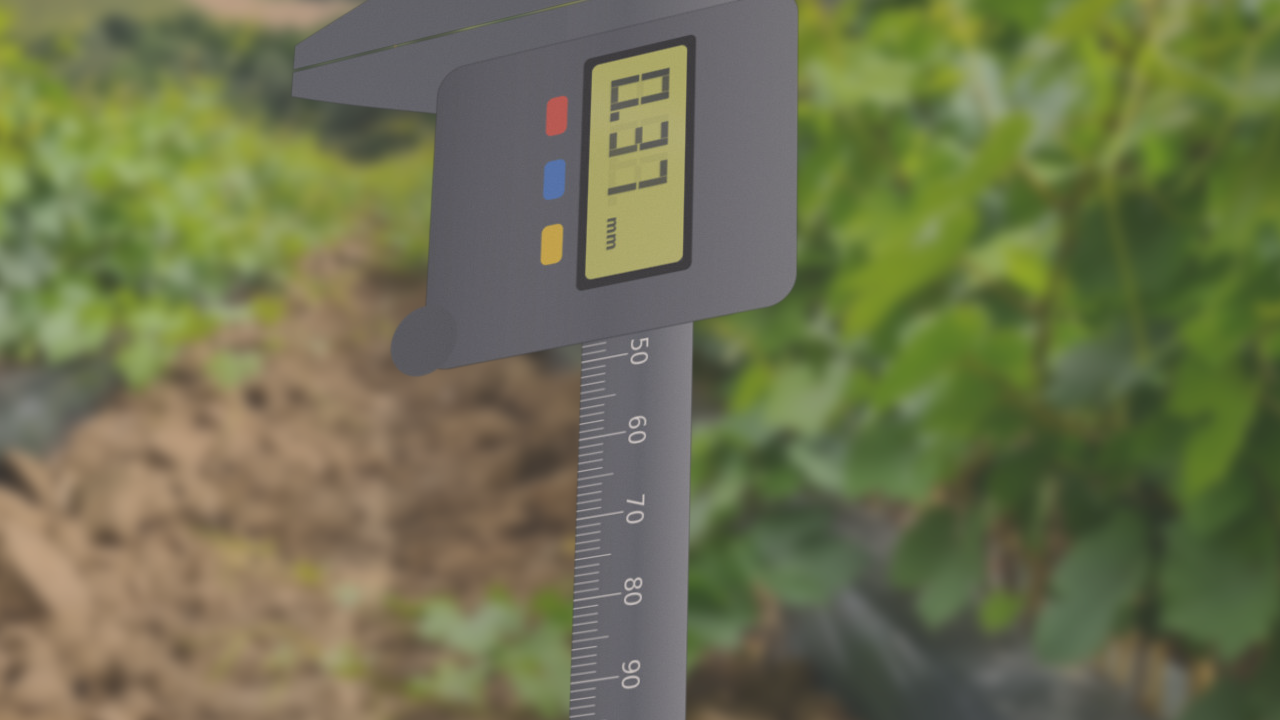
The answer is 0.37; mm
